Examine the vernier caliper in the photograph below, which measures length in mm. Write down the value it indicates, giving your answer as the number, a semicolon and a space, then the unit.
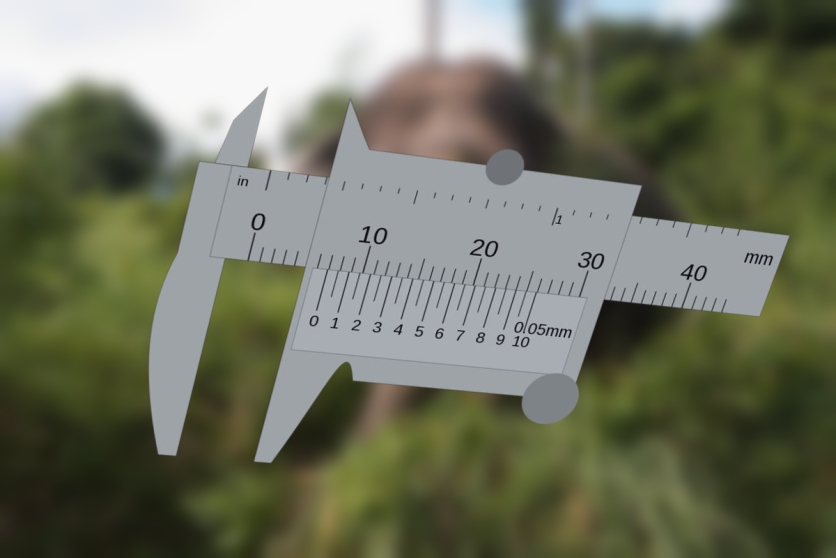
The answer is 6.9; mm
